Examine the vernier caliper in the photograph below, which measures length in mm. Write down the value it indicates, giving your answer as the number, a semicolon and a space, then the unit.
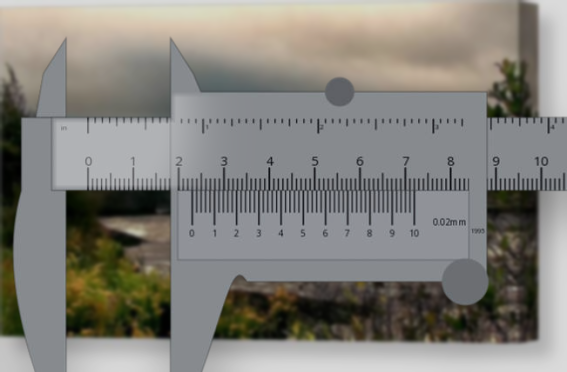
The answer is 23.0; mm
